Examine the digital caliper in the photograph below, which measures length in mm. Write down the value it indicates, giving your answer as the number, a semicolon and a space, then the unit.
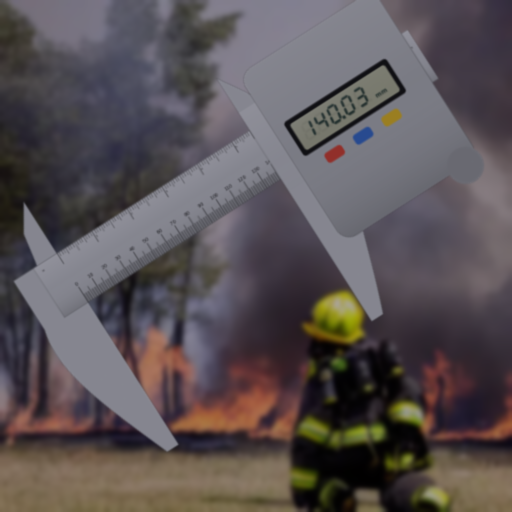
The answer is 140.03; mm
